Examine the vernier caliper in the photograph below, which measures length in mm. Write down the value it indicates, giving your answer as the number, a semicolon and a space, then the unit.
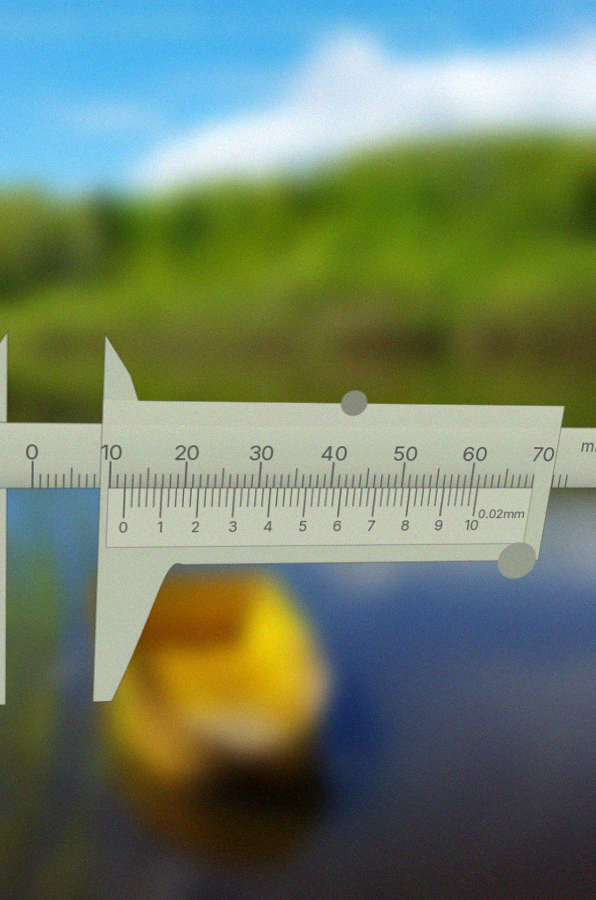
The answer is 12.0; mm
